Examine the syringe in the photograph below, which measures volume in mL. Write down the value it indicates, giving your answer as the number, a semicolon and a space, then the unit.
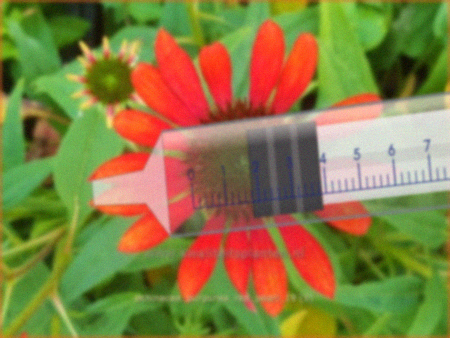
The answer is 1.8; mL
